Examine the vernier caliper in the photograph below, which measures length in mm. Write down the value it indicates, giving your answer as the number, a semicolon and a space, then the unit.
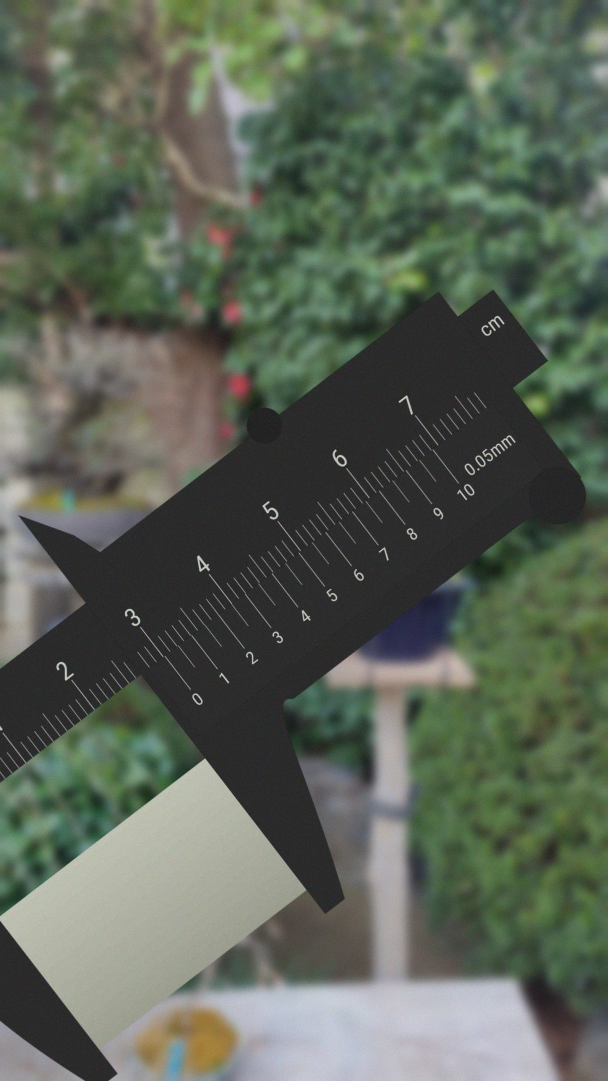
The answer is 30.2; mm
